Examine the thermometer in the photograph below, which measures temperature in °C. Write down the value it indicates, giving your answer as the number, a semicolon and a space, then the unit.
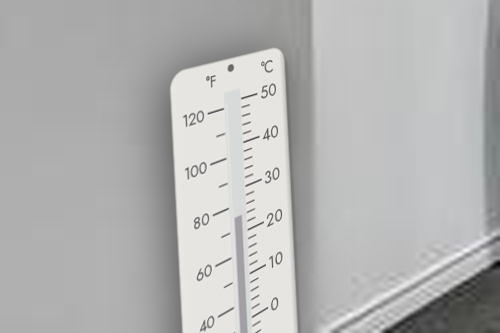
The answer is 24; °C
